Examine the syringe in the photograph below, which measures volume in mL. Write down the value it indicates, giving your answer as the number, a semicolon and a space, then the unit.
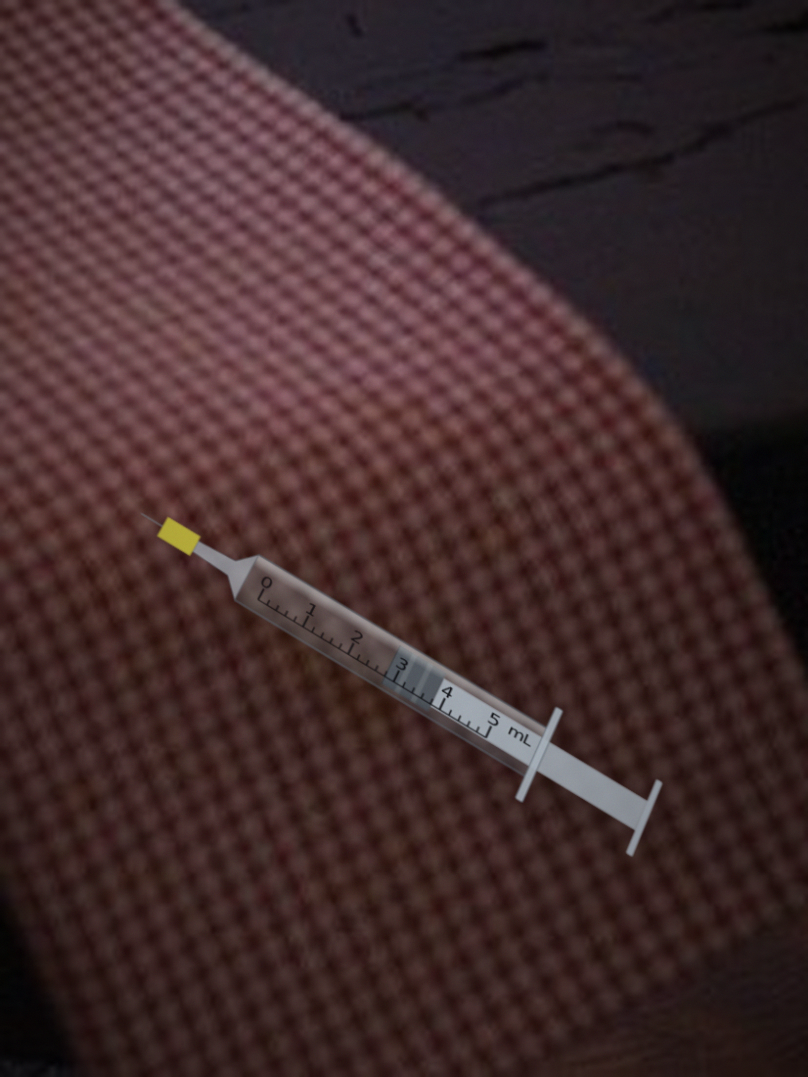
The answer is 2.8; mL
